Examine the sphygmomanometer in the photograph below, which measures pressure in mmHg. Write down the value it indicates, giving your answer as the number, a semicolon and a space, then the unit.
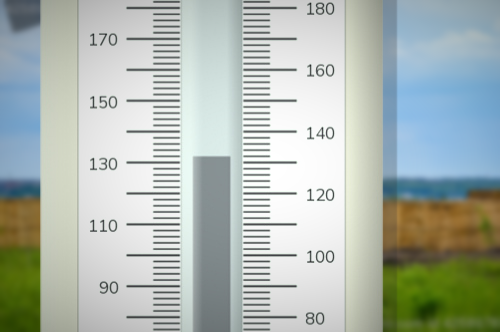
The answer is 132; mmHg
